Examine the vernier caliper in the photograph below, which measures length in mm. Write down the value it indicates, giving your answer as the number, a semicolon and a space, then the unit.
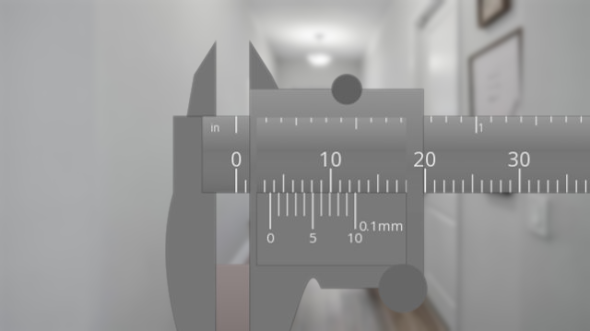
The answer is 3.6; mm
